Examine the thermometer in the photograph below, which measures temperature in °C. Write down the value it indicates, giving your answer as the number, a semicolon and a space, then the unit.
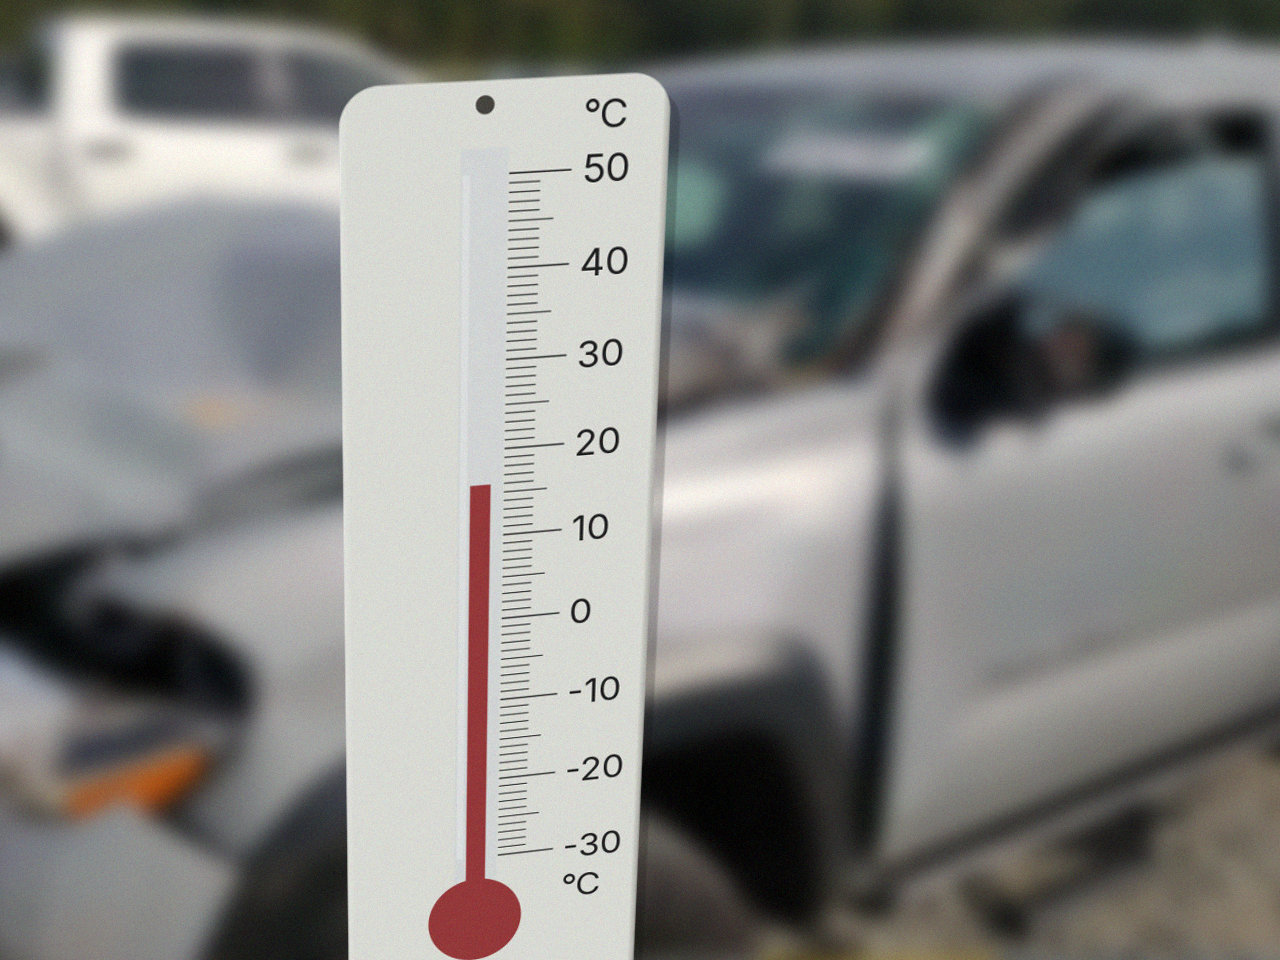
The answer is 16; °C
